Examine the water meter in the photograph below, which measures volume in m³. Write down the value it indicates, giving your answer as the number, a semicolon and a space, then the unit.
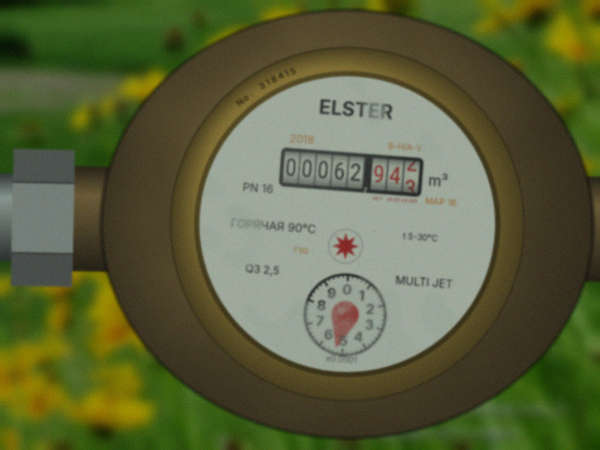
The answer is 62.9425; m³
